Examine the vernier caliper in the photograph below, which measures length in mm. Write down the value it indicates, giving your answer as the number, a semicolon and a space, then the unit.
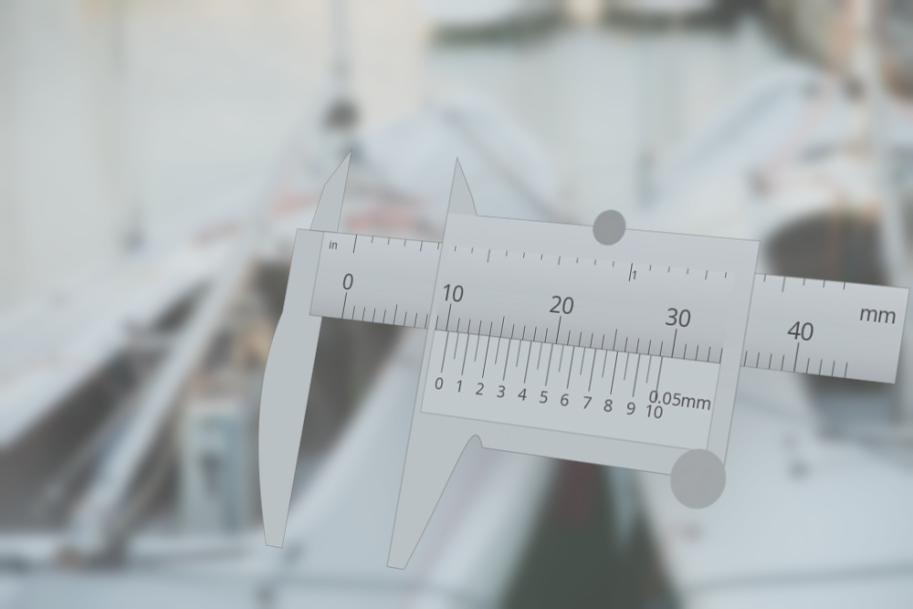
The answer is 10.2; mm
